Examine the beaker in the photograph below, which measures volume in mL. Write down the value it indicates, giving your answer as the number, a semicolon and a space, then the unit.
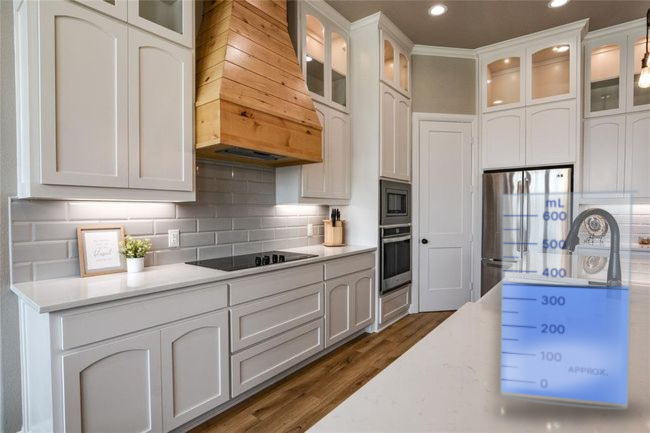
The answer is 350; mL
